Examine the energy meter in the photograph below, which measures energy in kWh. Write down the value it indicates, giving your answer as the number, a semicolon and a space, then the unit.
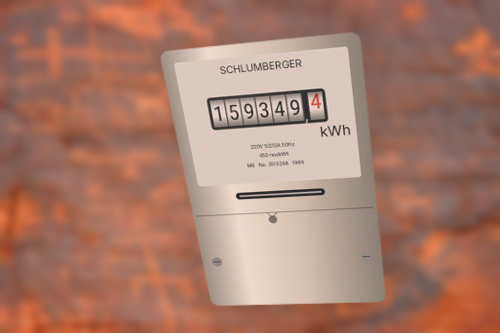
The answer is 159349.4; kWh
